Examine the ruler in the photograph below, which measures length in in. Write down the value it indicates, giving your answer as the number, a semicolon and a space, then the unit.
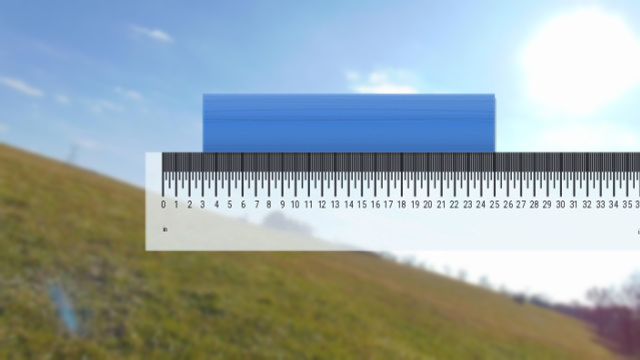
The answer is 22; in
